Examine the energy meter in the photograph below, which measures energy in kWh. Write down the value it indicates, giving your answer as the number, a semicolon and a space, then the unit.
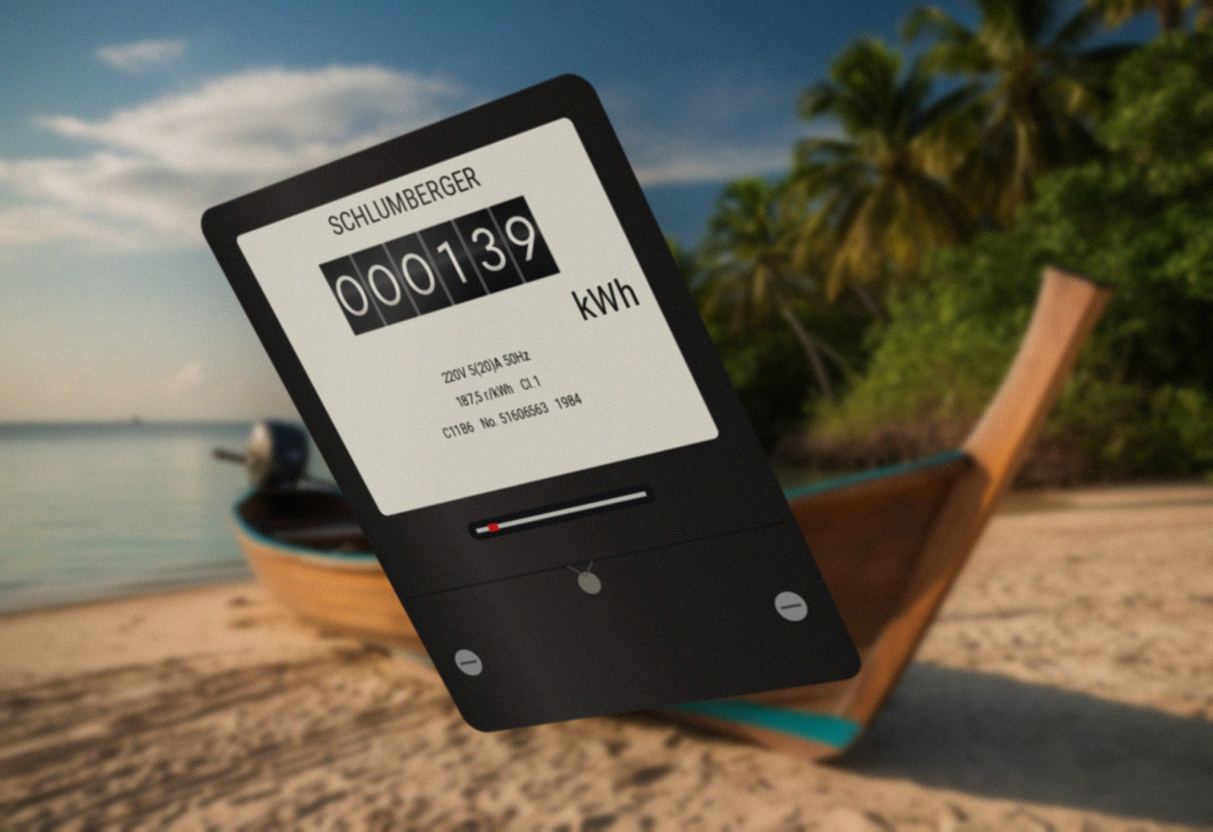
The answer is 139; kWh
